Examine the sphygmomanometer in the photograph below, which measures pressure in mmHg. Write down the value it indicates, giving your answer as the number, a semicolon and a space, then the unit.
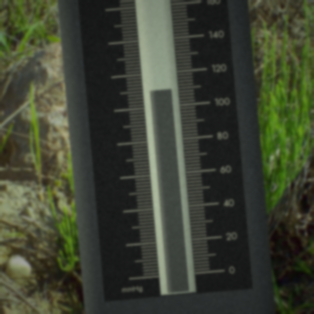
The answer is 110; mmHg
